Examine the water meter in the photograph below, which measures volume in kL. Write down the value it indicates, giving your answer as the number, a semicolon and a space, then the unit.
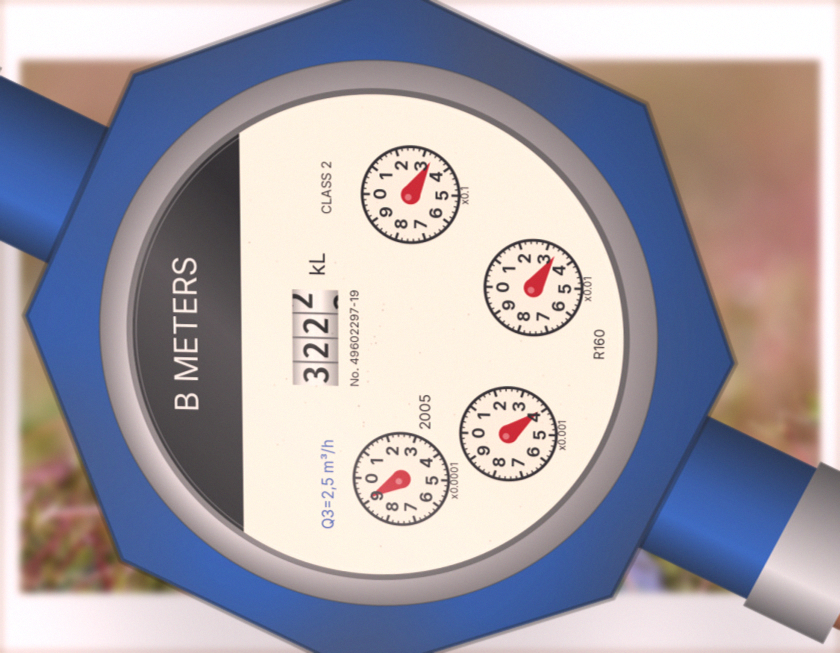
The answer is 3222.3339; kL
